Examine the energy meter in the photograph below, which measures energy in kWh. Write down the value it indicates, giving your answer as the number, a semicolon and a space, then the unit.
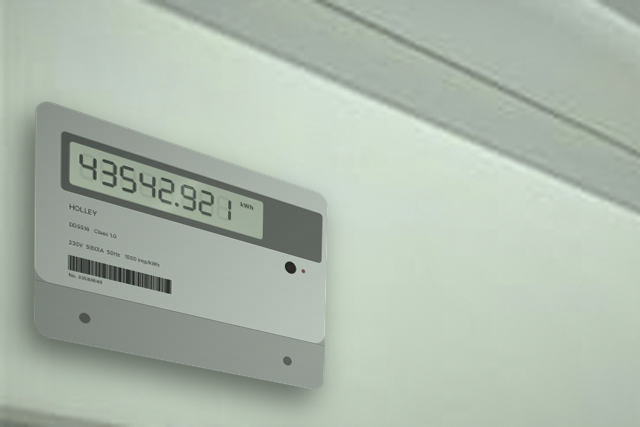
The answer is 43542.921; kWh
